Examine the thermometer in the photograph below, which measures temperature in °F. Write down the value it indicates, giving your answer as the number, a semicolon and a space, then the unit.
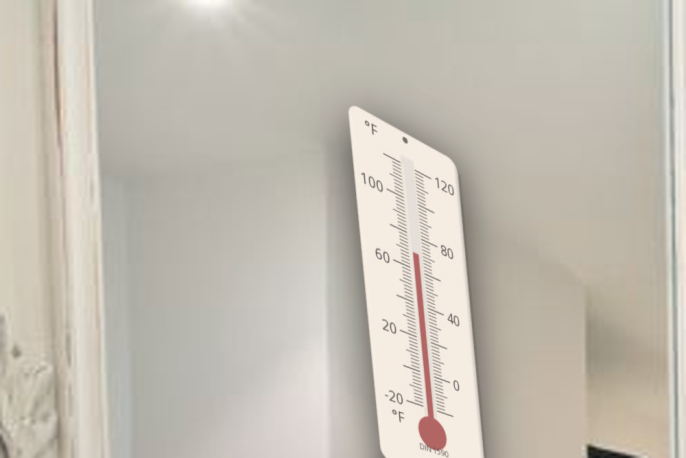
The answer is 70; °F
